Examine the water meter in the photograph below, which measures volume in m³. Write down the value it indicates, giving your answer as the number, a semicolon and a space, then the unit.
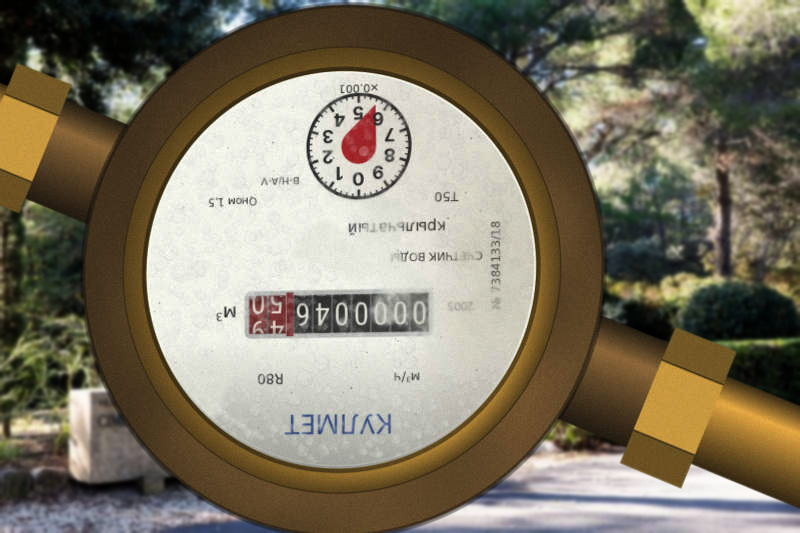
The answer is 46.495; m³
